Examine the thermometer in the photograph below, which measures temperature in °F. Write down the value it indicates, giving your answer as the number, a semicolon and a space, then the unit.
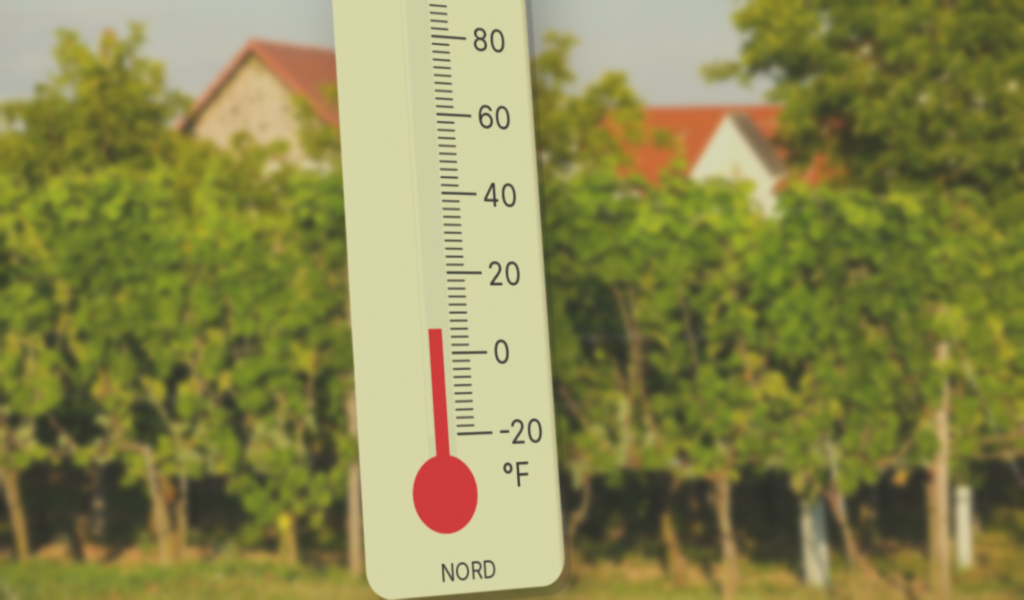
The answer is 6; °F
